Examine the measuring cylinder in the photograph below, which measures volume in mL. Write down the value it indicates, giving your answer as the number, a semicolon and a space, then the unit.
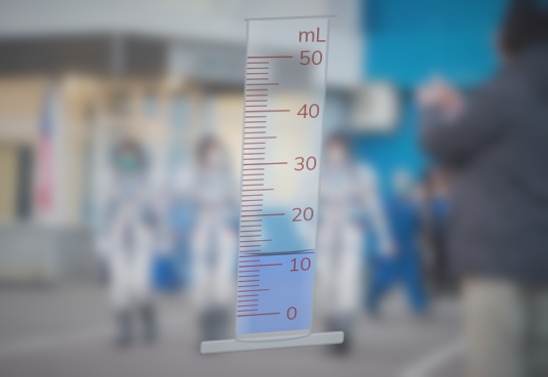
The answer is 12; mL
